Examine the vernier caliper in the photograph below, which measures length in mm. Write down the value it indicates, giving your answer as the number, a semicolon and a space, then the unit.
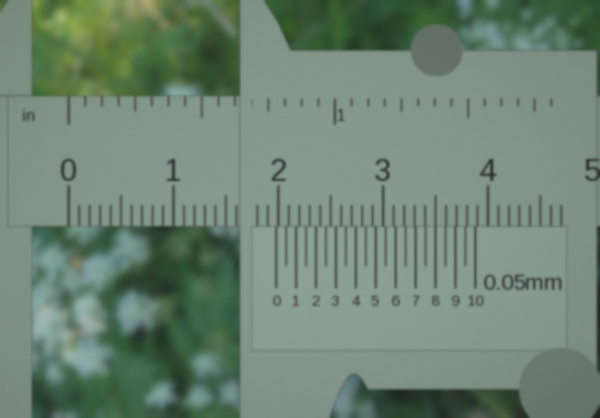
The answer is 19.8; mm
